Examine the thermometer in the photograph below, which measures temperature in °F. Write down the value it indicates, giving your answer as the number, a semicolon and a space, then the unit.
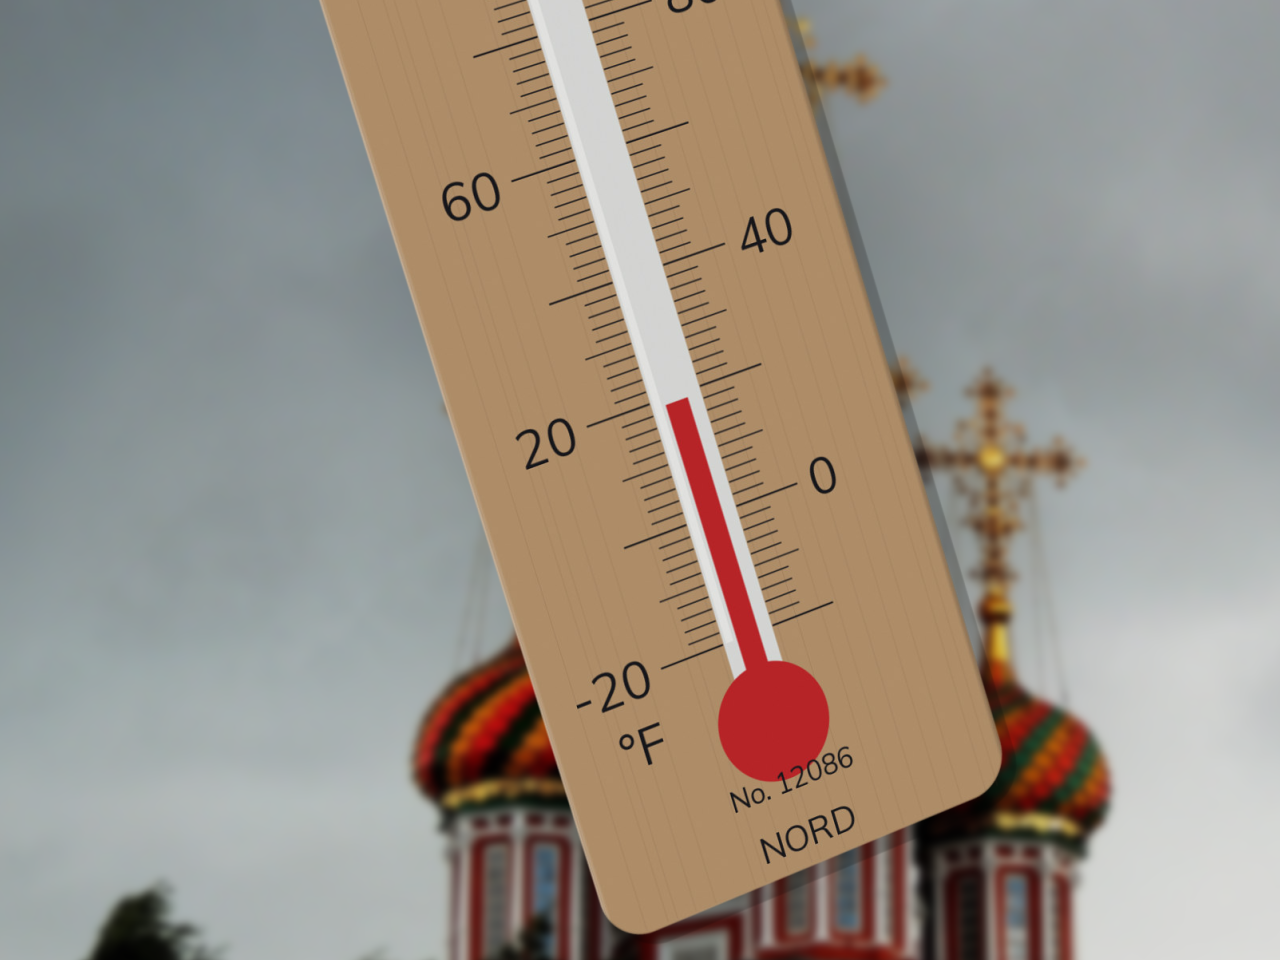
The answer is 19; °F
